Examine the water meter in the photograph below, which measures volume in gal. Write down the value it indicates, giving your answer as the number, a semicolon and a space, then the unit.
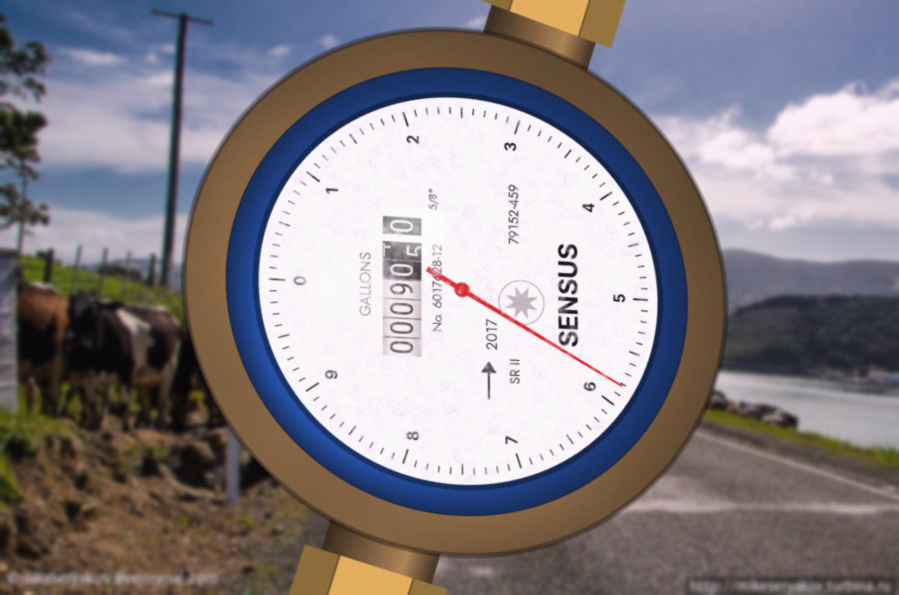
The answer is 9045.8; gal
